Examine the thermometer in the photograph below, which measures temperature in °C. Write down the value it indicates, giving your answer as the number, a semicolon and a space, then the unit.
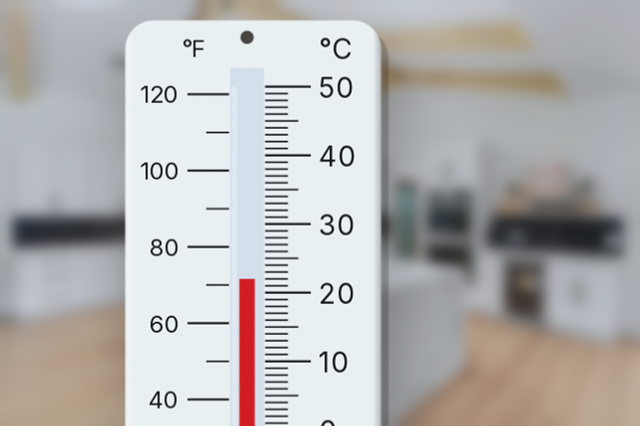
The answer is 22; °C
